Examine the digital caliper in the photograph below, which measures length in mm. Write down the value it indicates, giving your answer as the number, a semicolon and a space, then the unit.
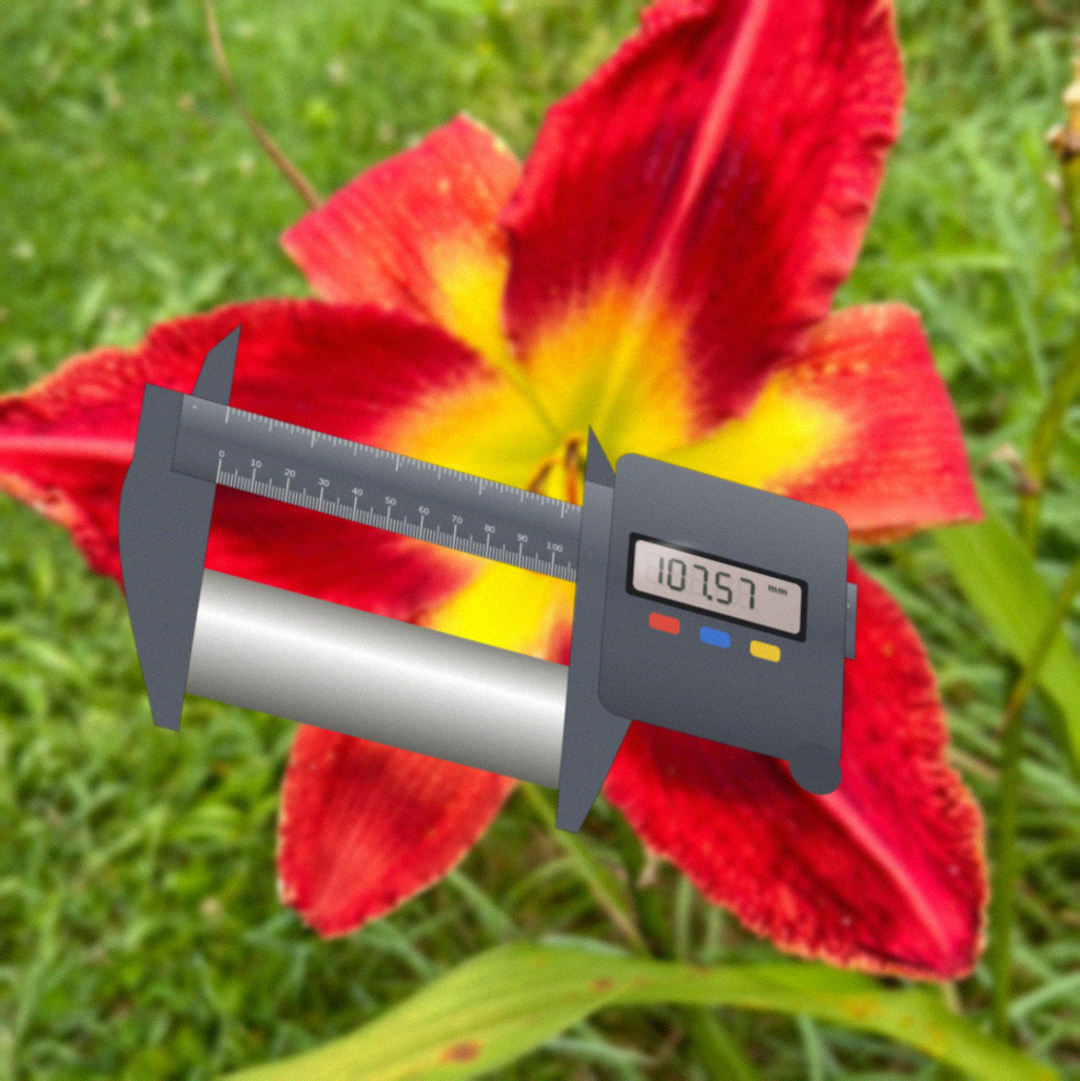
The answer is 107.57; mm
